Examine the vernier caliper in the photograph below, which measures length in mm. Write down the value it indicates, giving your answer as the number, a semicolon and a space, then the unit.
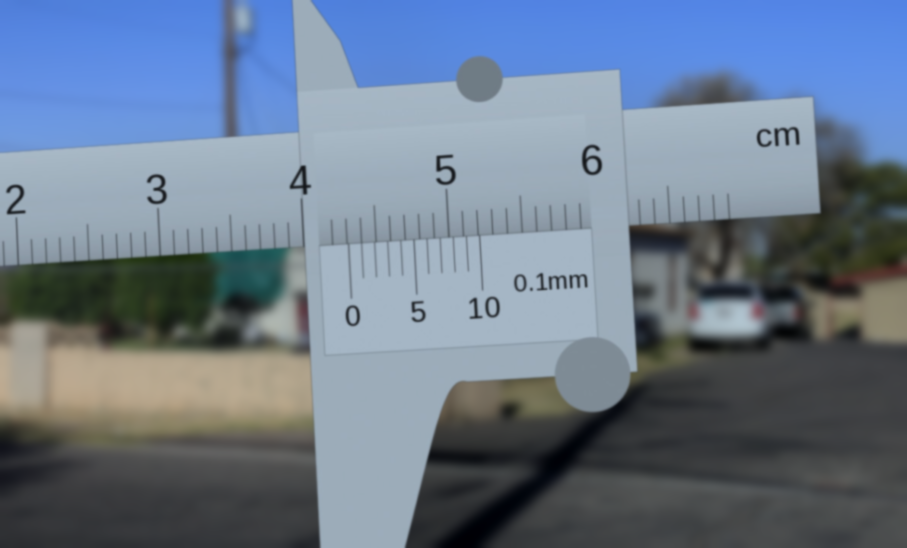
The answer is 43.1; mm
